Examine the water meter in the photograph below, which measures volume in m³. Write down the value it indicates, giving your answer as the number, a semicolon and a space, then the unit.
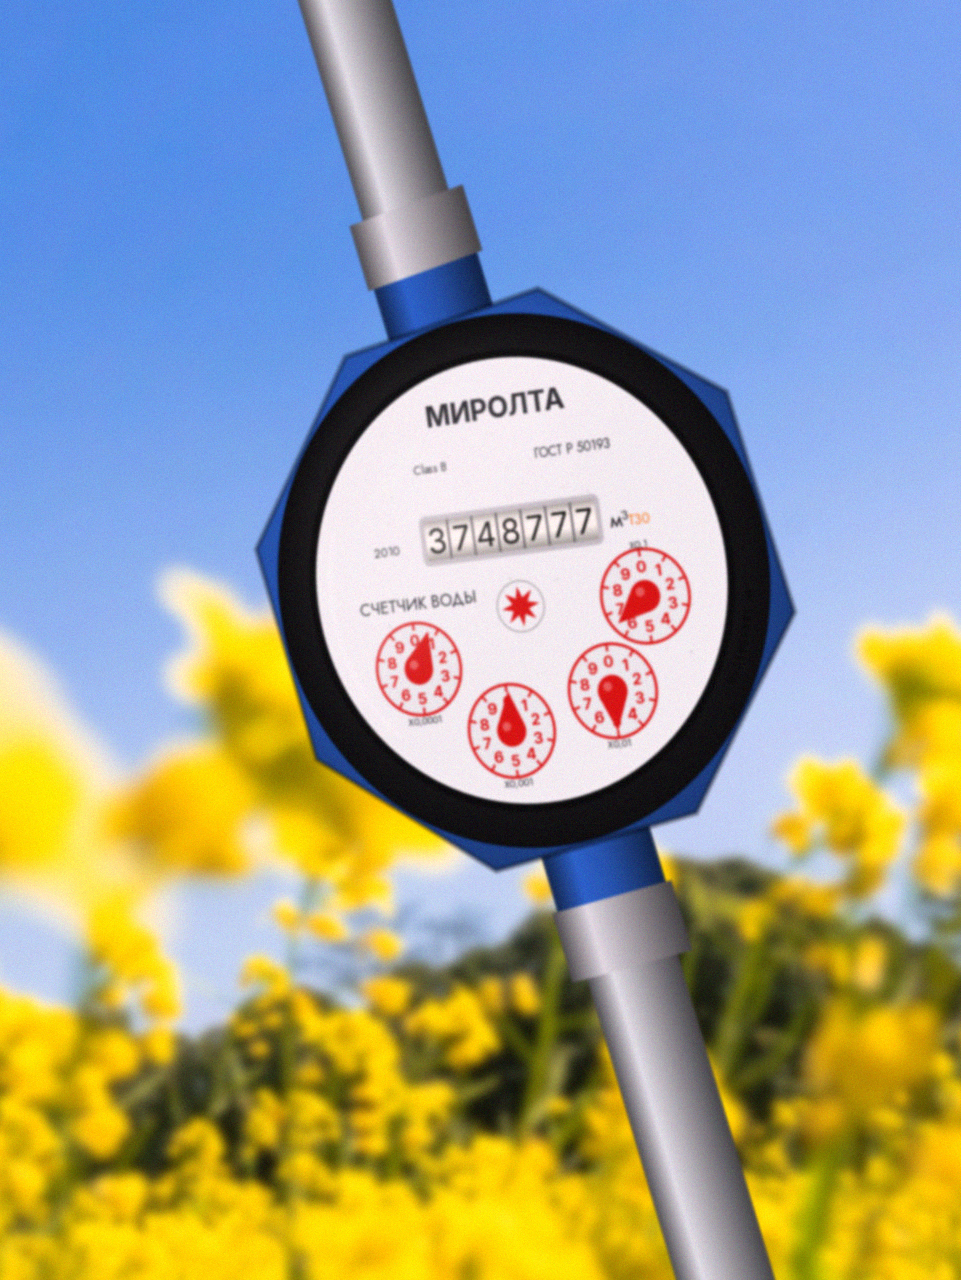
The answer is 3748777.6500; m³
